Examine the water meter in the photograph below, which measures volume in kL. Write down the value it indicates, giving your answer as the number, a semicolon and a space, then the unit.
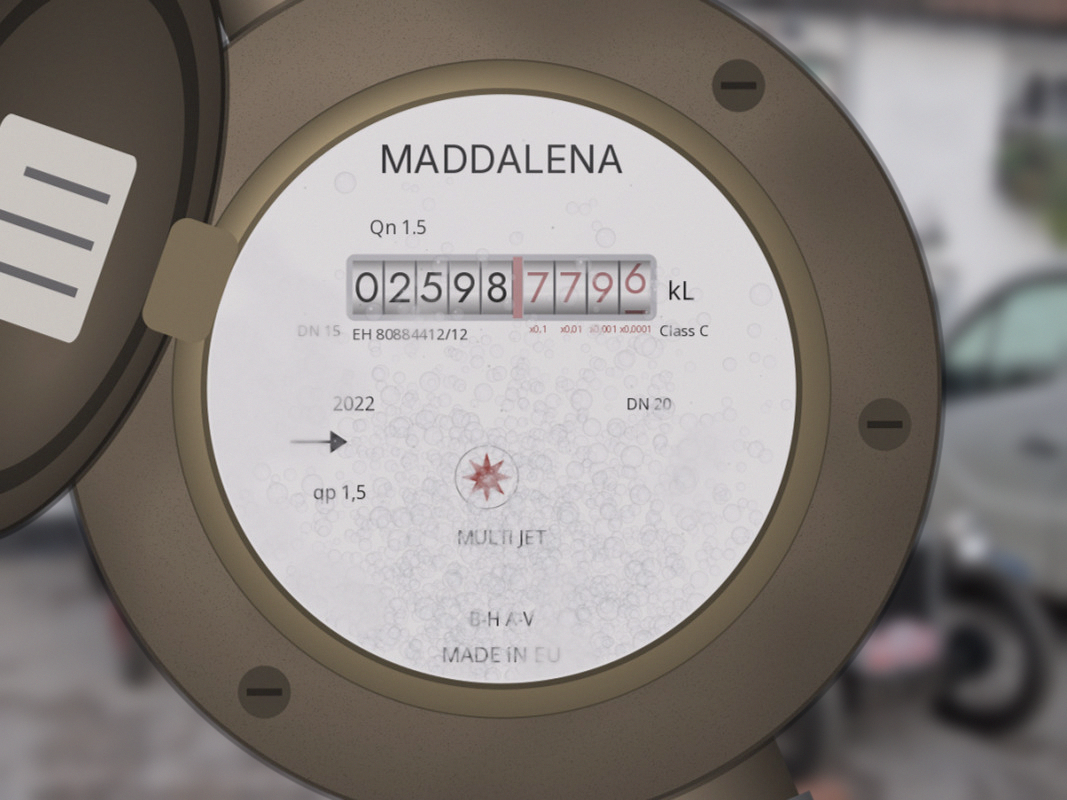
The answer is 2598.7796; kL
